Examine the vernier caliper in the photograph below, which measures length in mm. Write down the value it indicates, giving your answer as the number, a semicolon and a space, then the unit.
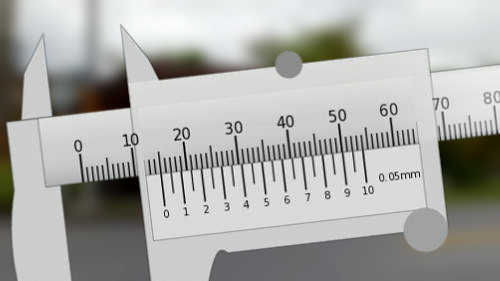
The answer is 15.0; mm
